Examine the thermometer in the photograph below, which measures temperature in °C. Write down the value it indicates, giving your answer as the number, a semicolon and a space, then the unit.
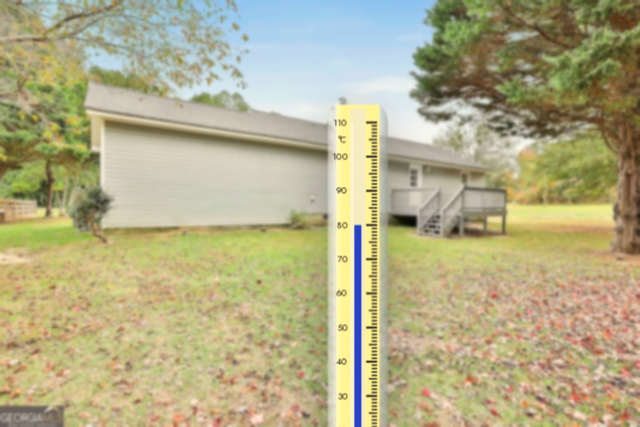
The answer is 80; °C
